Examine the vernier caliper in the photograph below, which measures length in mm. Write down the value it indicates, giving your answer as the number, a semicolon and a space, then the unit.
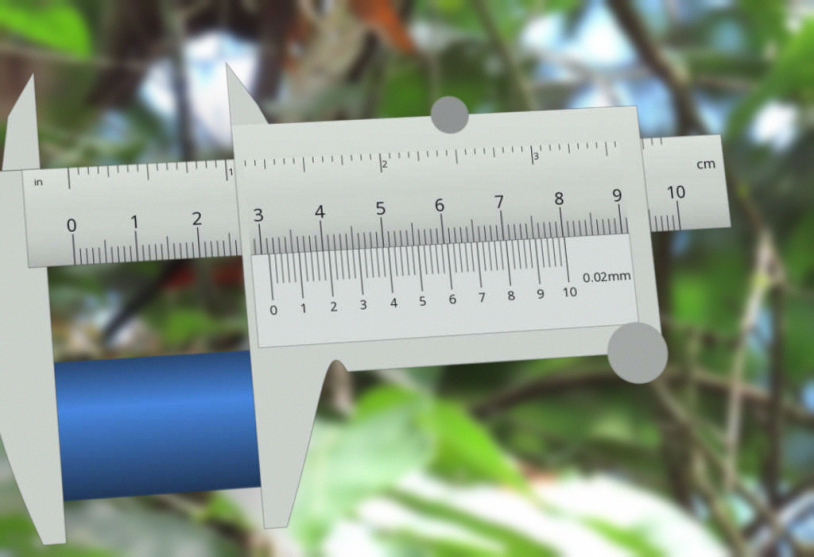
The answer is 31.2; mm
